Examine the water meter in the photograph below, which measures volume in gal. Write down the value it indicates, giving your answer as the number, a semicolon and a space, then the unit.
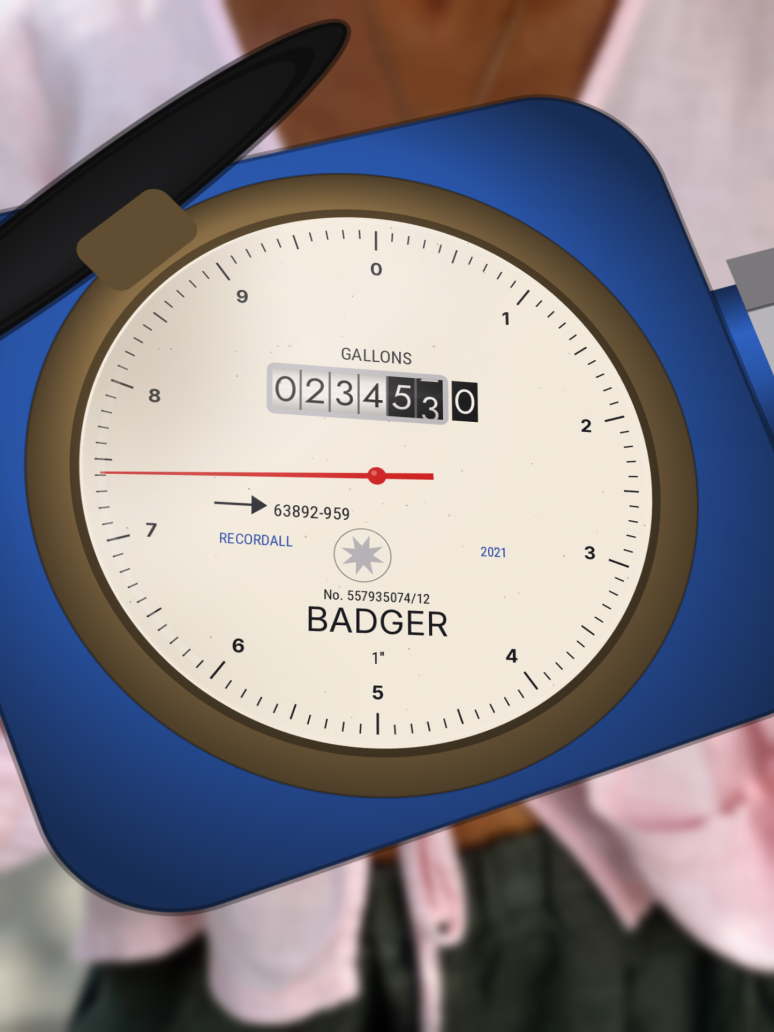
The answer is 234527.4; gal
